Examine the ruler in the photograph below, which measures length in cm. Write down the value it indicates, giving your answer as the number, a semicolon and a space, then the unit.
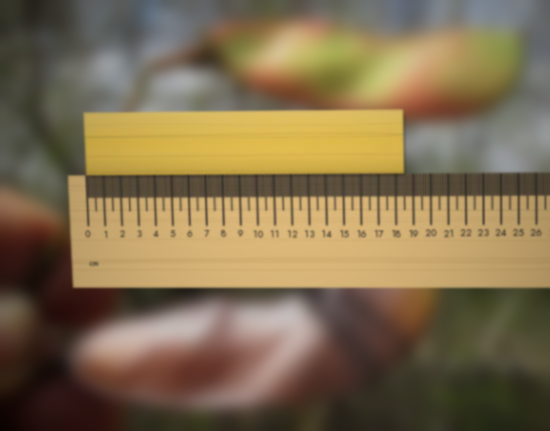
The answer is 18.5; cm
